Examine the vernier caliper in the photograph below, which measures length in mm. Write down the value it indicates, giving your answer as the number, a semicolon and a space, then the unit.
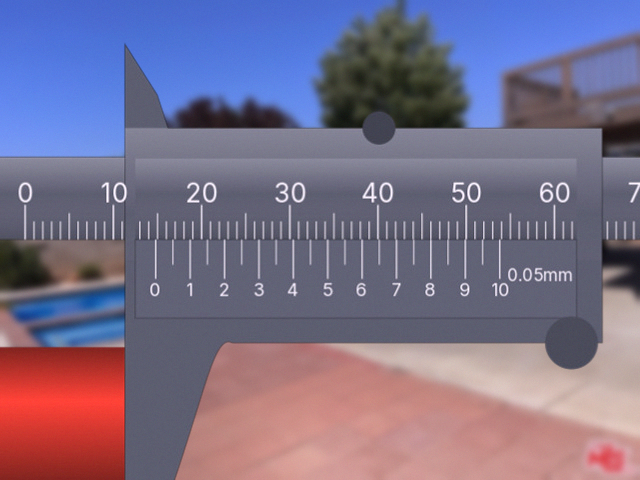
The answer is 14.8; mm
